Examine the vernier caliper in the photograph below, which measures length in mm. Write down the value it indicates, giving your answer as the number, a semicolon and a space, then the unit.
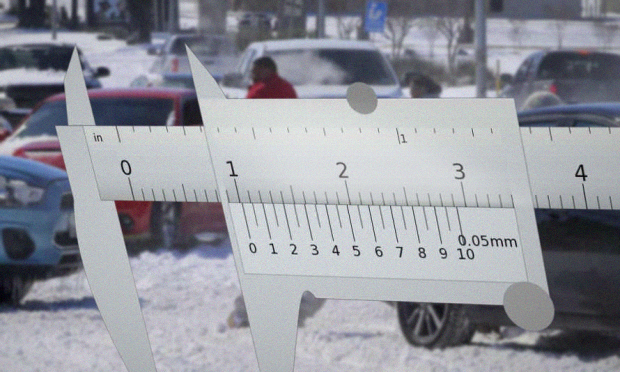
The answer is 10.2; mm
